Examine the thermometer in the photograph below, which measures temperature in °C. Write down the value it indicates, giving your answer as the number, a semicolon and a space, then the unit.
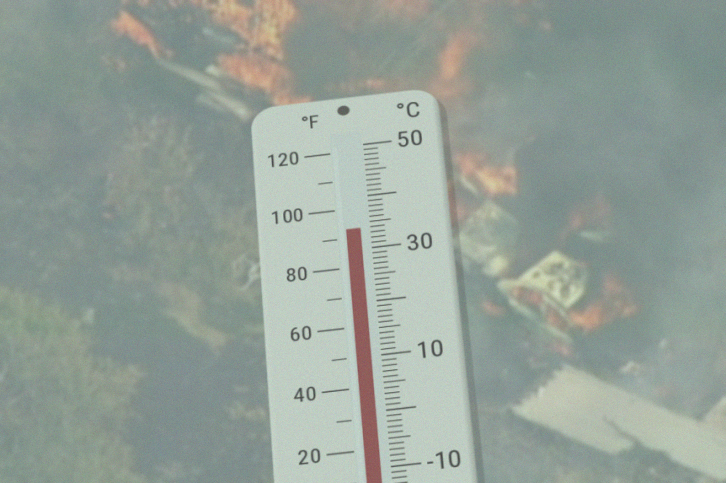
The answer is 34; °C
